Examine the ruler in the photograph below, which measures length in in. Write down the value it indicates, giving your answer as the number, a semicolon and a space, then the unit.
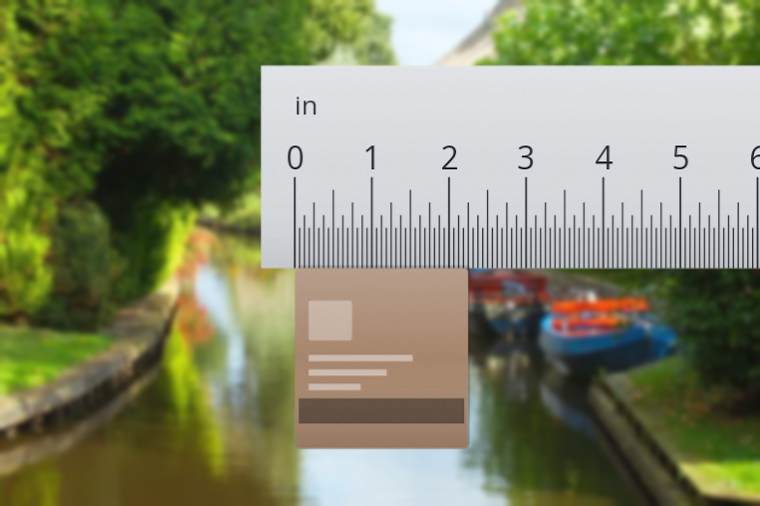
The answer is 2.25; in
